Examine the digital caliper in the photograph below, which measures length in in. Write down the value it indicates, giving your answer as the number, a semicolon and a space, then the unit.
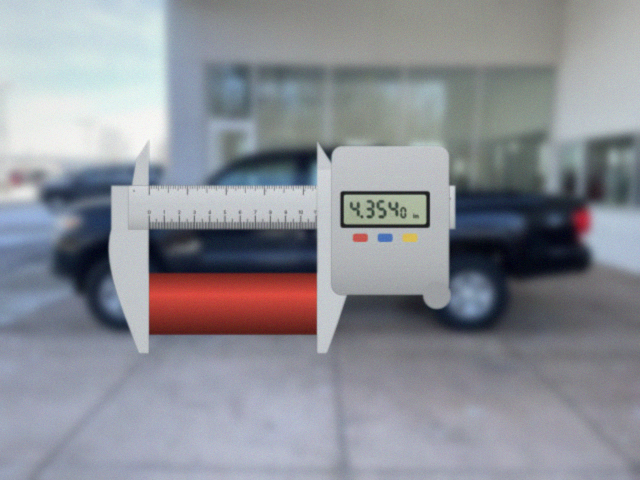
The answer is 4.3540; in
